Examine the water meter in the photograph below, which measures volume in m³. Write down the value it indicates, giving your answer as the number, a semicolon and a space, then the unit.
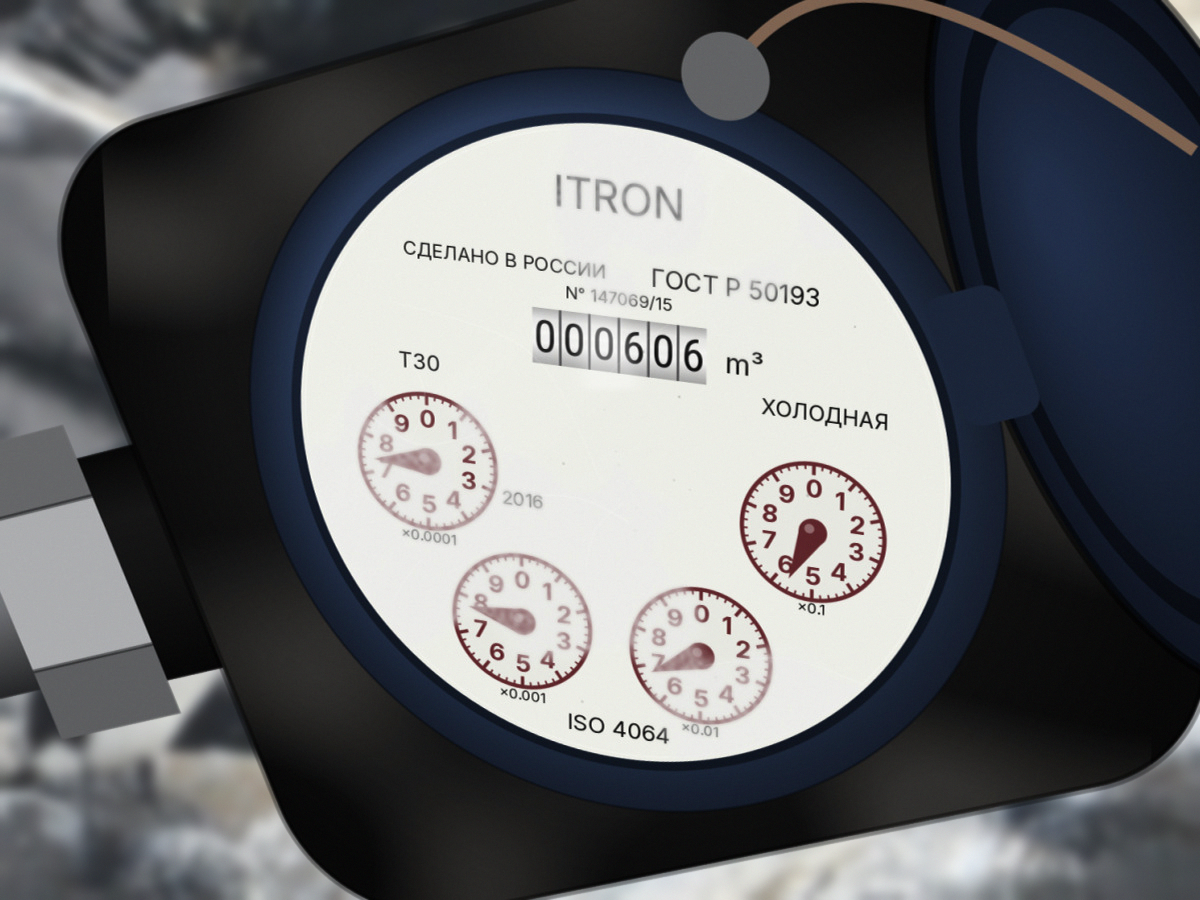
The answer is 606.5677; m³
